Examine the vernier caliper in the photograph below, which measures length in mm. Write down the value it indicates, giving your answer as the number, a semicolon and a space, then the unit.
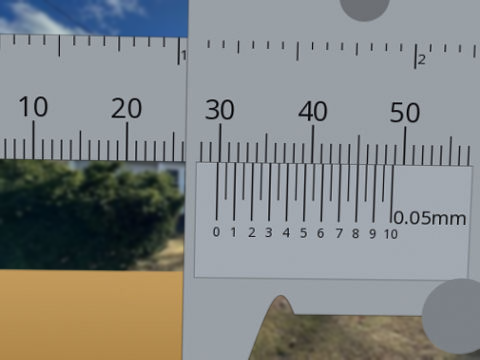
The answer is 29.8; mm
